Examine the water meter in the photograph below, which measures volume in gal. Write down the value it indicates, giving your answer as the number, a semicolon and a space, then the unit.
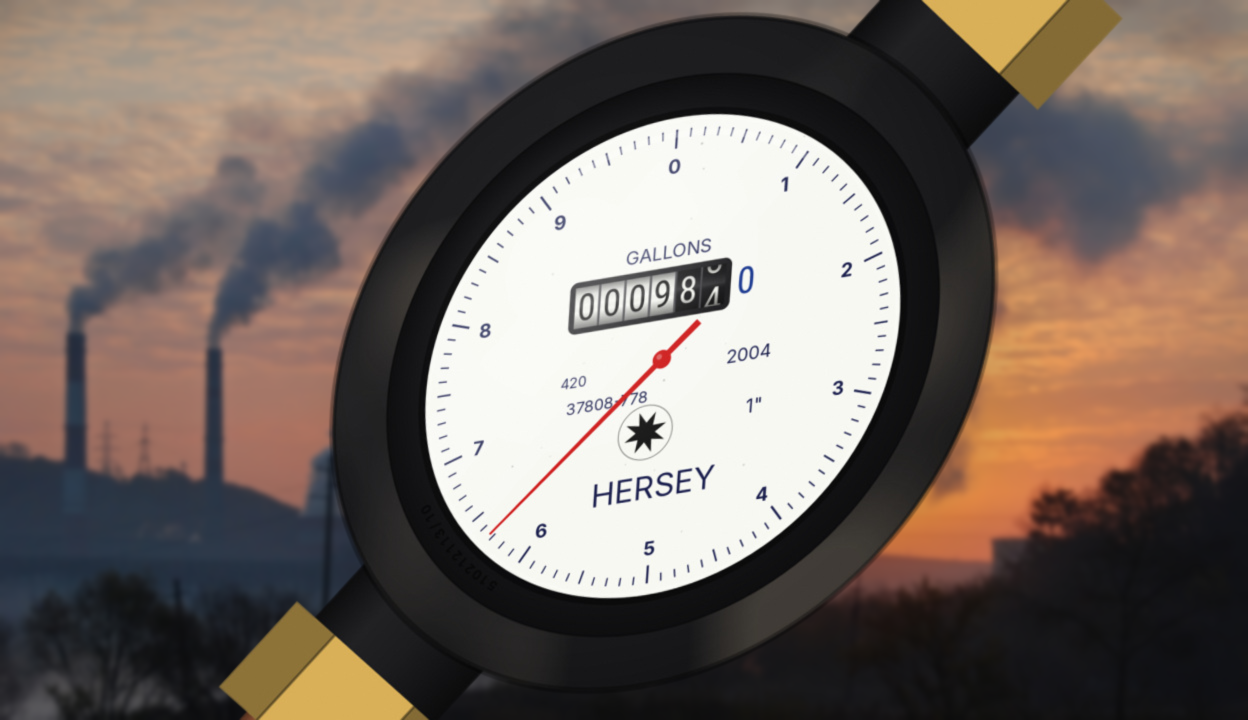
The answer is 9836.3; gal
